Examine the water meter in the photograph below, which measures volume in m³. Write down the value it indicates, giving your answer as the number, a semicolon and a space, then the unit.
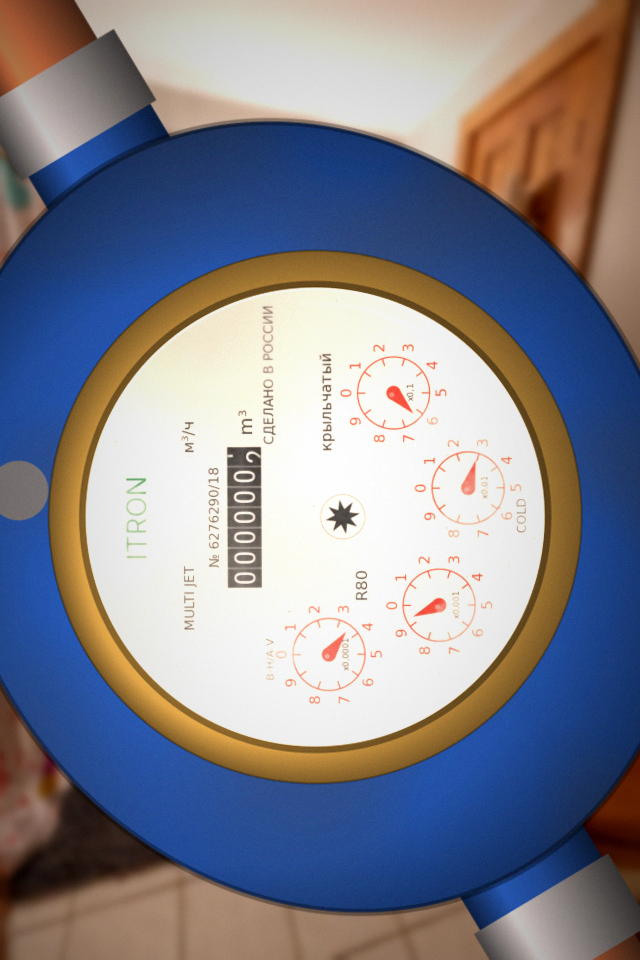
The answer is 1.6293; m³
